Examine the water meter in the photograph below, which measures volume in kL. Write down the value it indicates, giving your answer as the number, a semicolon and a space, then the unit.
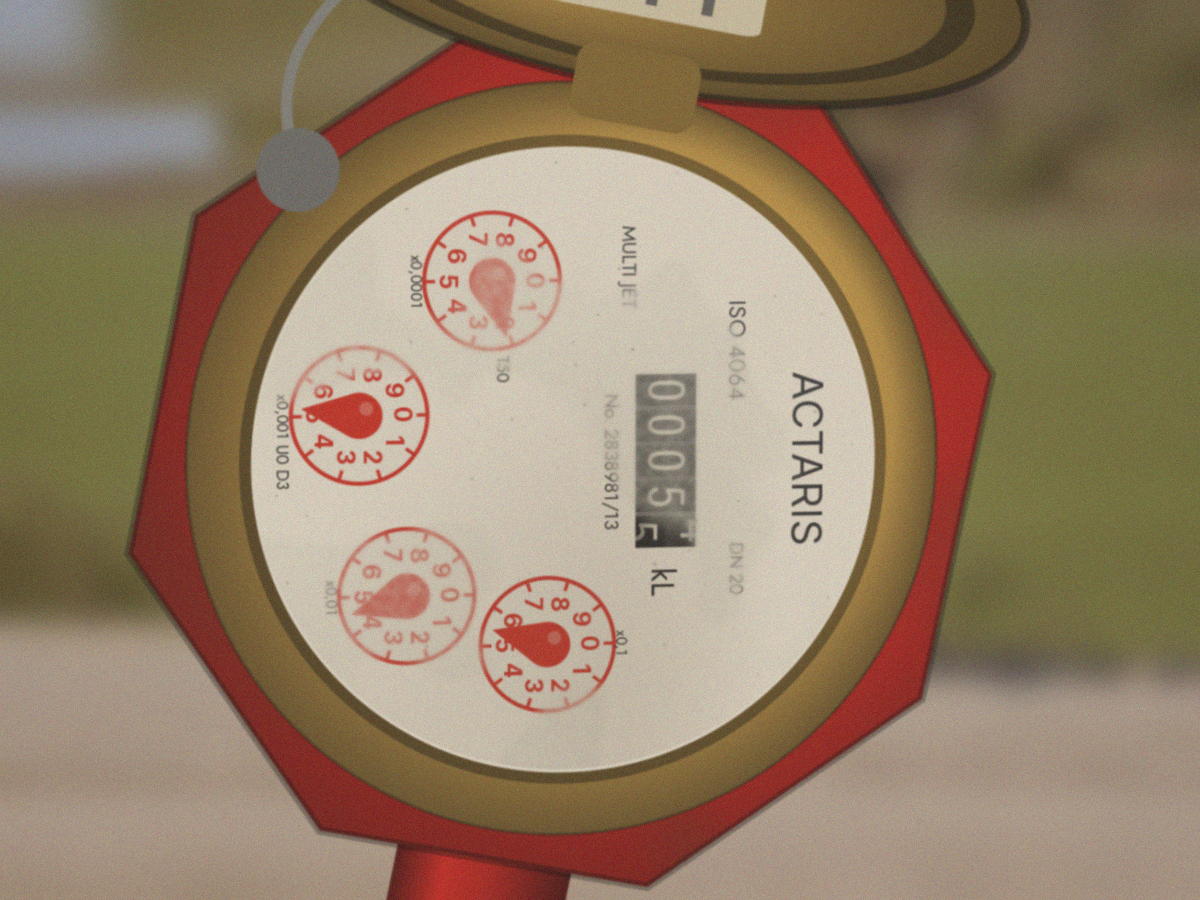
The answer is 54.5452; kL
